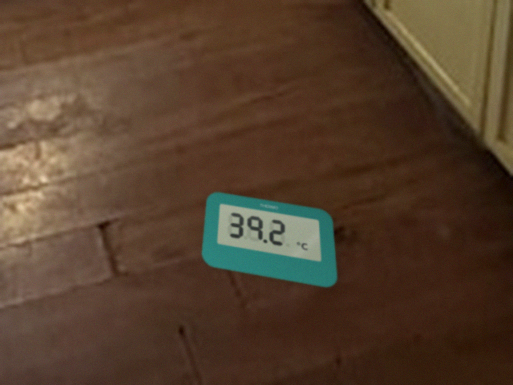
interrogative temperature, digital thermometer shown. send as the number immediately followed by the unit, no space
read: 39.2°C
